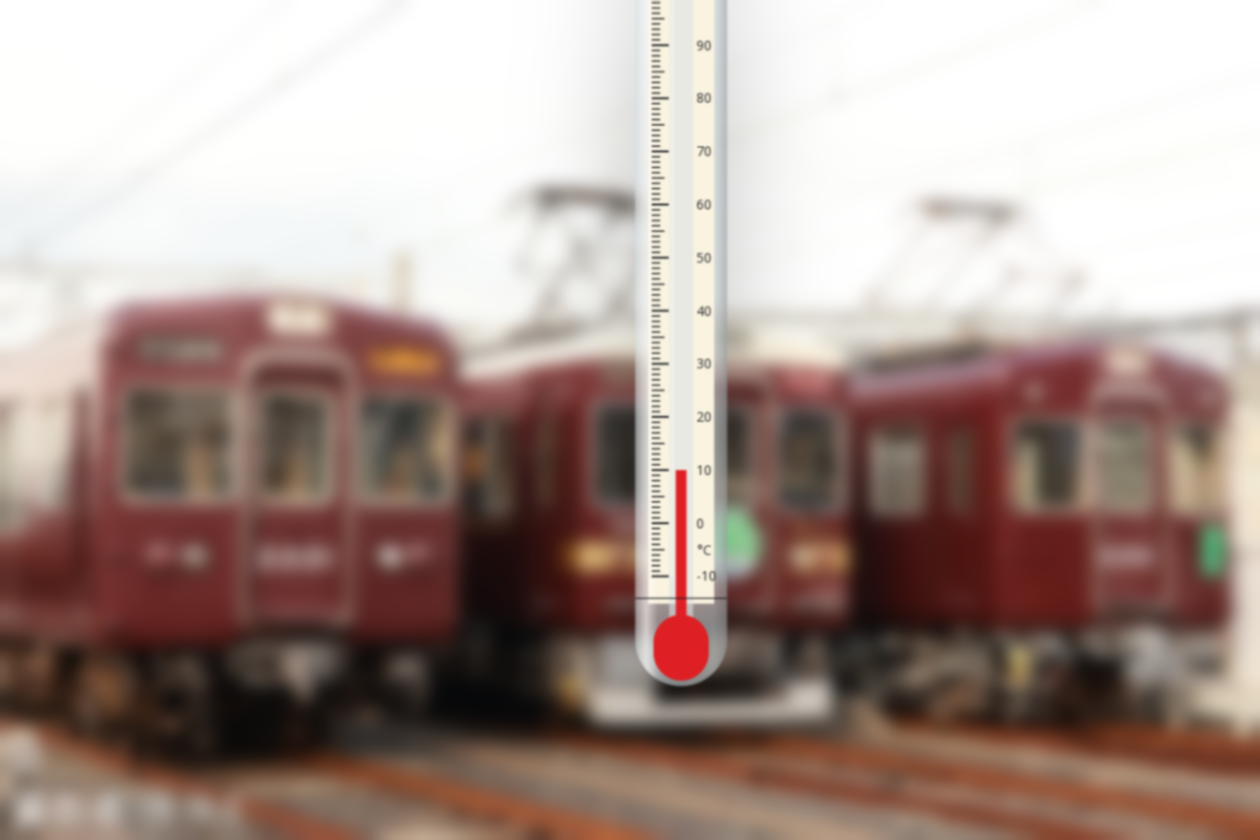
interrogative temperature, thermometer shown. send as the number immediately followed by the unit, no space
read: 10°C
